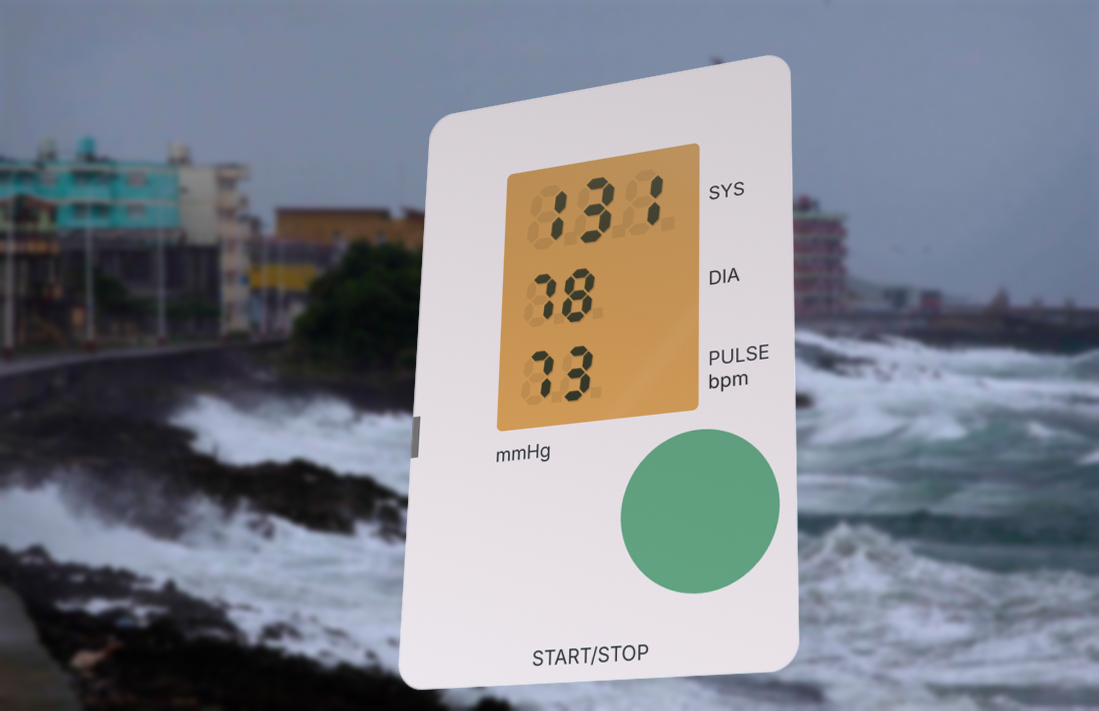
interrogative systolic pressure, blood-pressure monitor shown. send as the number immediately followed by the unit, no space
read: 131mmHg
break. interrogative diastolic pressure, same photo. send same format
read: 78mmHg
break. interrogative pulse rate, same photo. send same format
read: 73bpm
